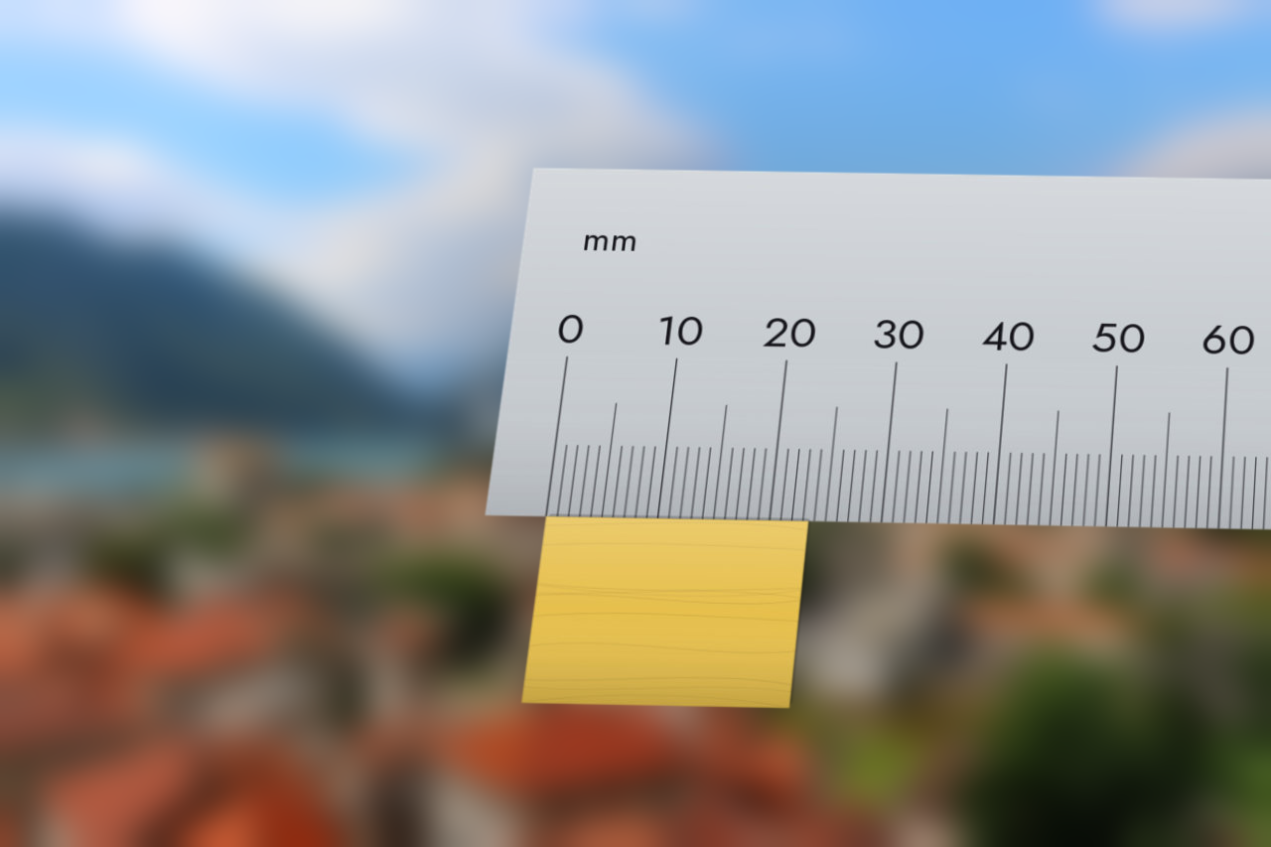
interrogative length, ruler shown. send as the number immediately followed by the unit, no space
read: 23.5mm
